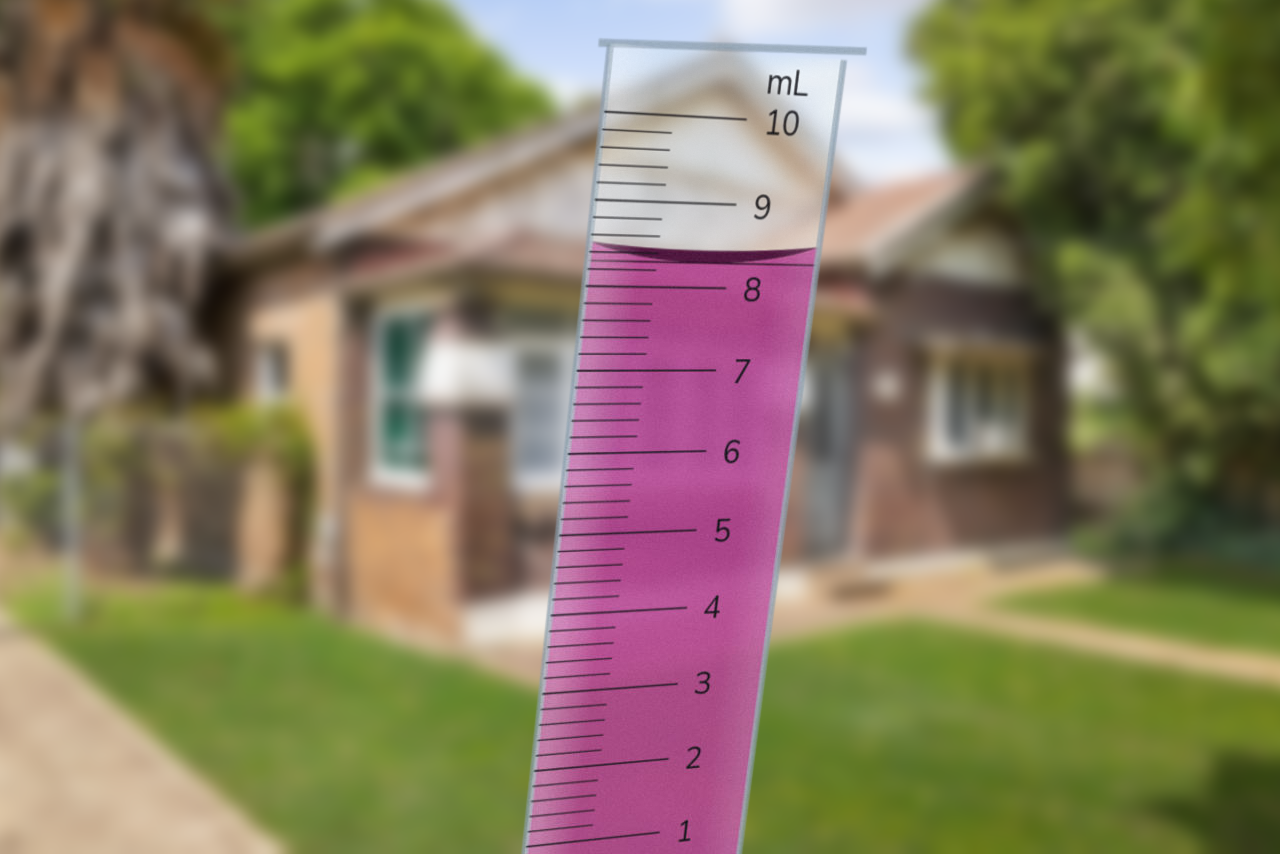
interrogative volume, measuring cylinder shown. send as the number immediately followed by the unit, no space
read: 8.3mL
